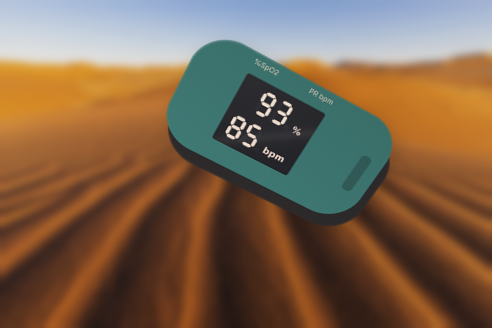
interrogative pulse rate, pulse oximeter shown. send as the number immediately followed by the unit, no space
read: 85bpm
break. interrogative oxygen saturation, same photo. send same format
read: 93%
